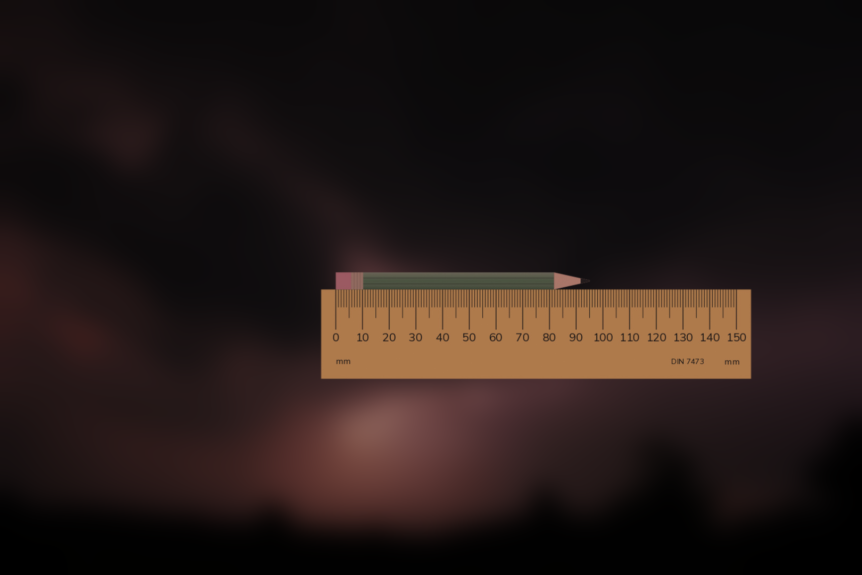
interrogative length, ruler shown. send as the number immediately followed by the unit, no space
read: 95mm
